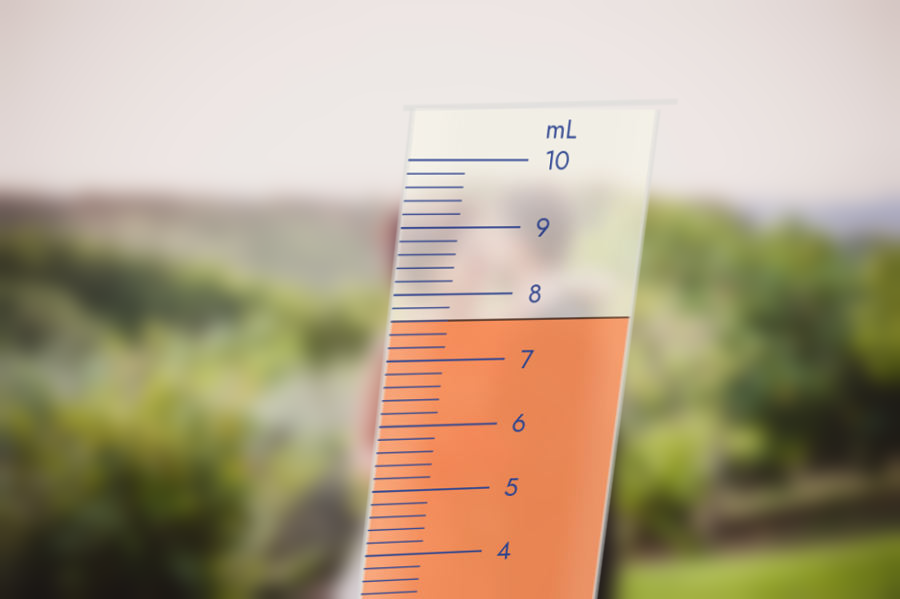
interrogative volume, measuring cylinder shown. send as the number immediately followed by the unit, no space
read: 7.6mL
